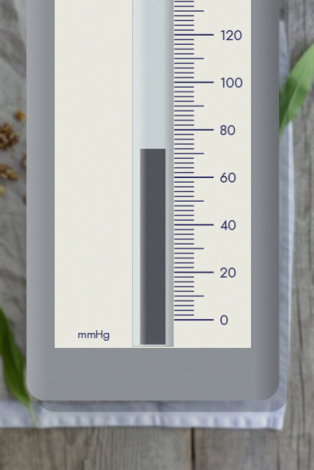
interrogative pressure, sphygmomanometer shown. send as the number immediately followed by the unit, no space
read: 72mmHg
